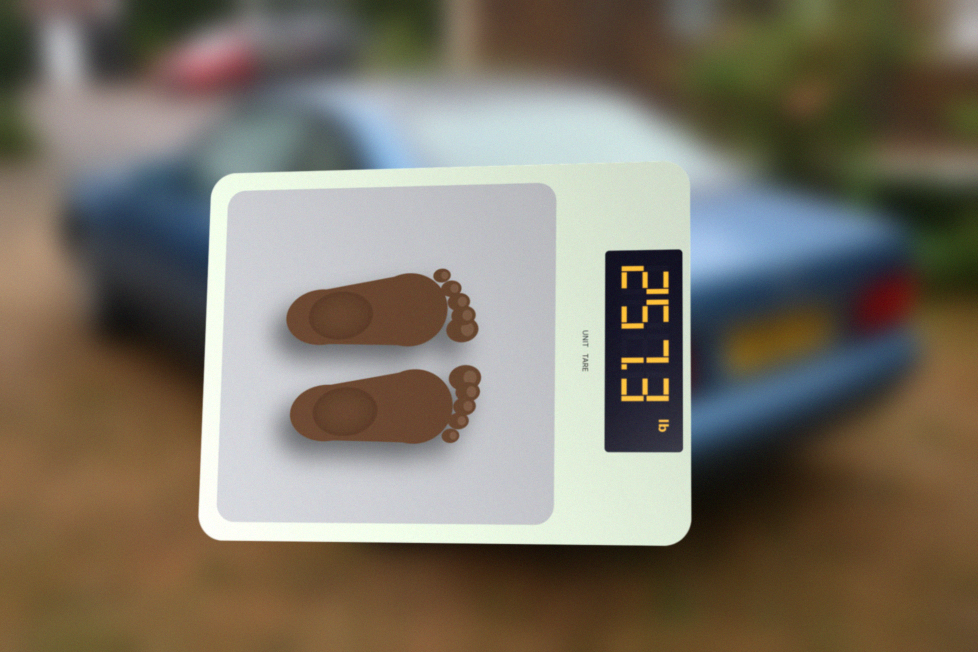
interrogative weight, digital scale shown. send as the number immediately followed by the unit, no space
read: 257.3lb
